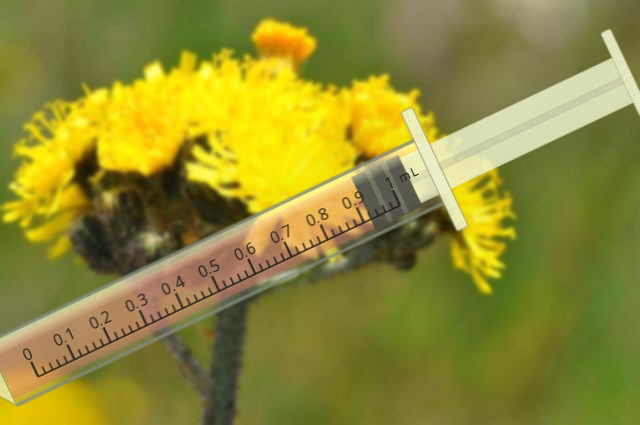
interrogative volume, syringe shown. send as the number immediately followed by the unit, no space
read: 0.92mL
